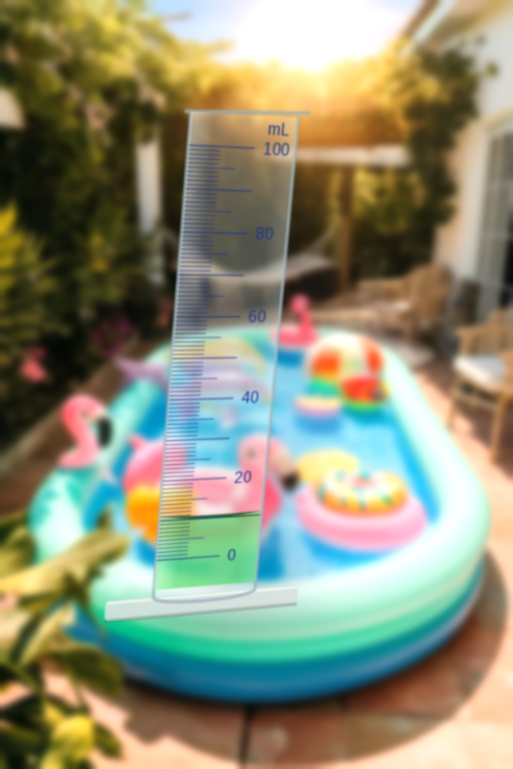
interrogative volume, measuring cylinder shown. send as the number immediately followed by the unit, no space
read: 10mL
